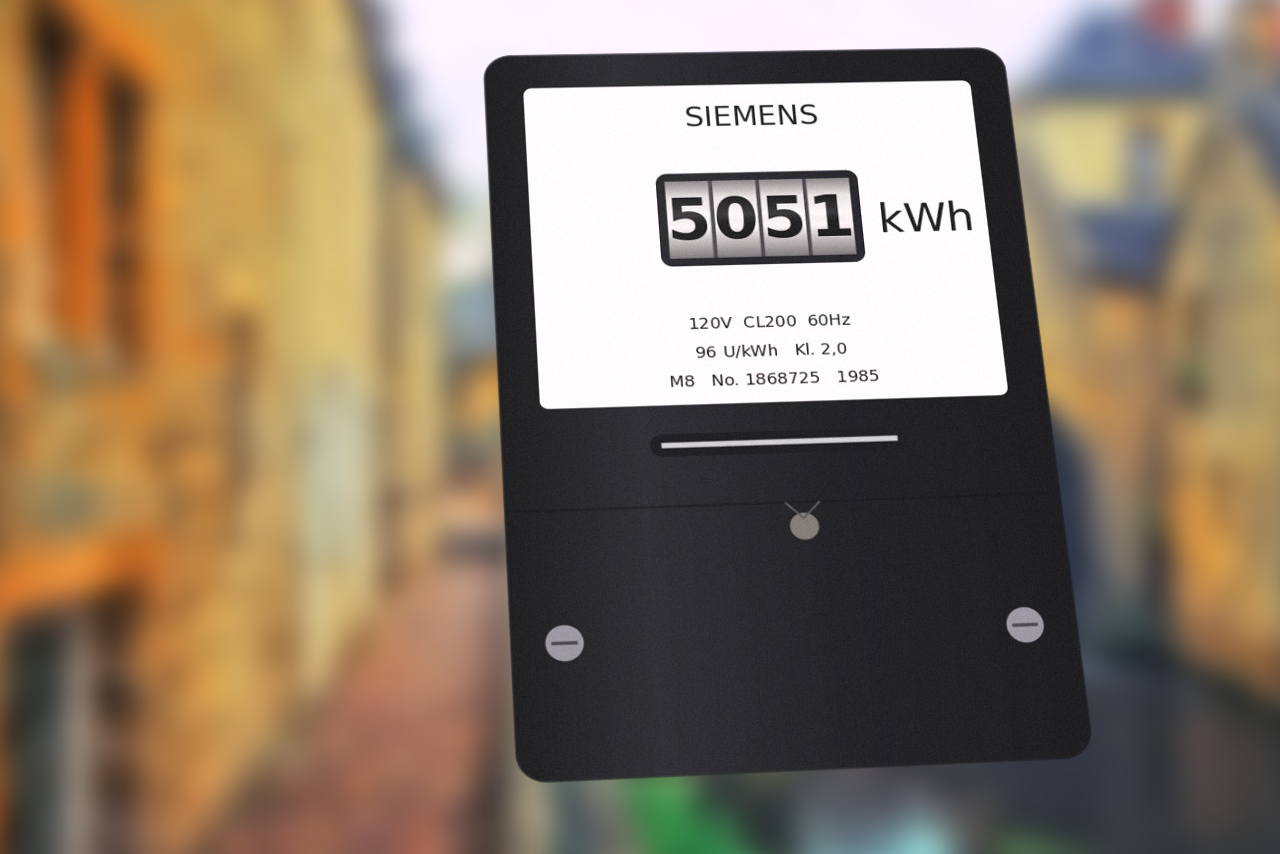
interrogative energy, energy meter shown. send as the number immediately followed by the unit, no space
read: 5051kWh
